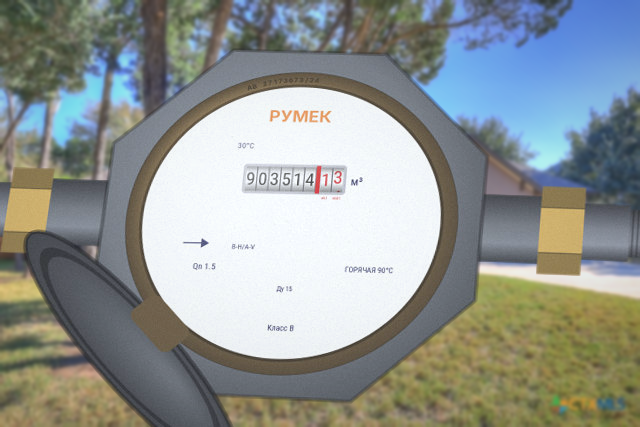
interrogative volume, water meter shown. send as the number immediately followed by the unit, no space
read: 903514.13m³
